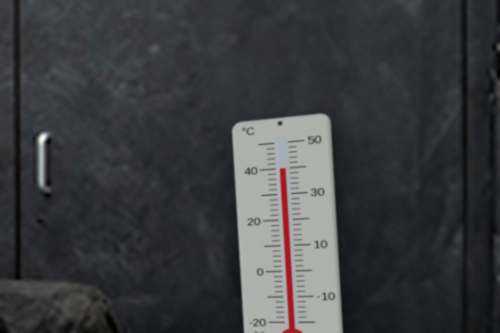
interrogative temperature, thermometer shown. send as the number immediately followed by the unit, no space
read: 40°C
